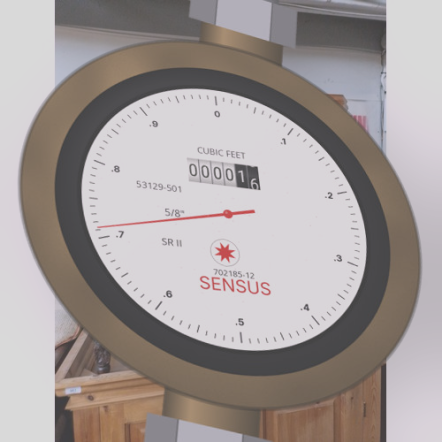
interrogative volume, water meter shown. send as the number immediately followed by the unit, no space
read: 15.71ft³
